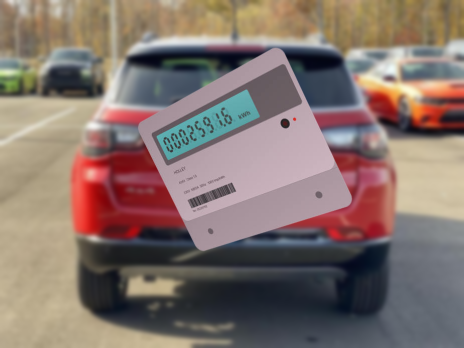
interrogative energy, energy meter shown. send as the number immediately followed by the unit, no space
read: 2591.6kWh
